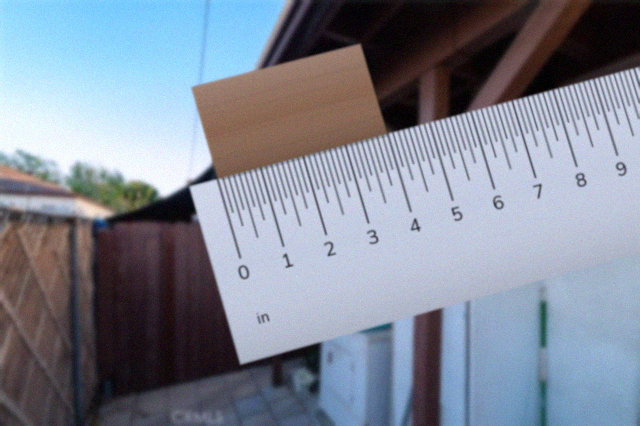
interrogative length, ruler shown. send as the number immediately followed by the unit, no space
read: 4in
